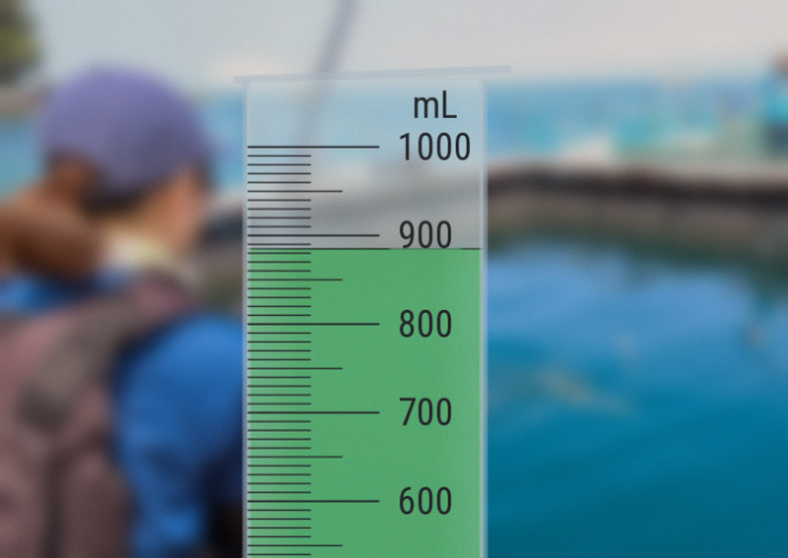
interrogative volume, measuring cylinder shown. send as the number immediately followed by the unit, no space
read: 885mL
